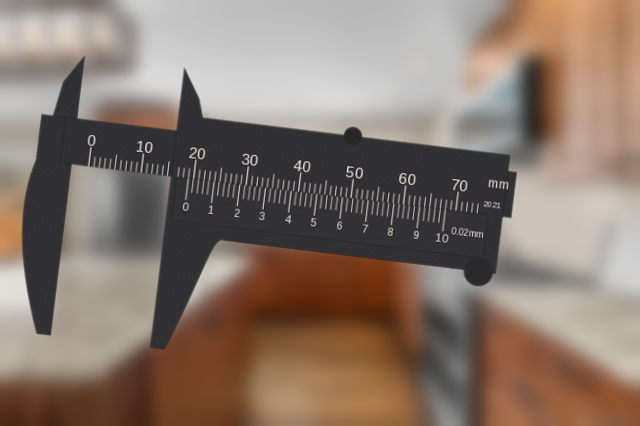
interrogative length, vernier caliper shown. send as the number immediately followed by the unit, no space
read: 19.0mm
